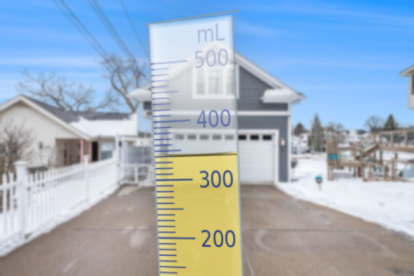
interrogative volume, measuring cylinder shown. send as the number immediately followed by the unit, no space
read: 340mL
